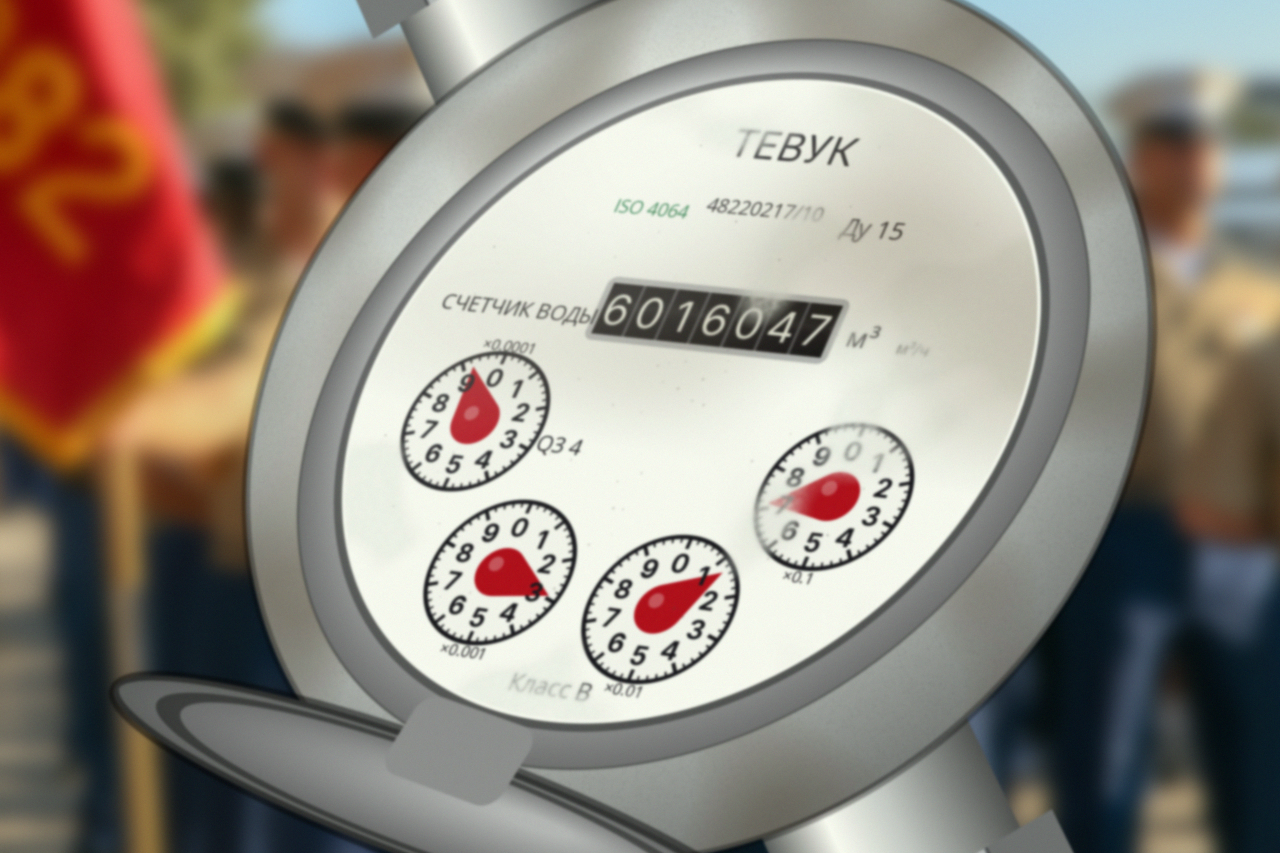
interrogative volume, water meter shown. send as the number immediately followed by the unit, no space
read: 6016047.7129m³
